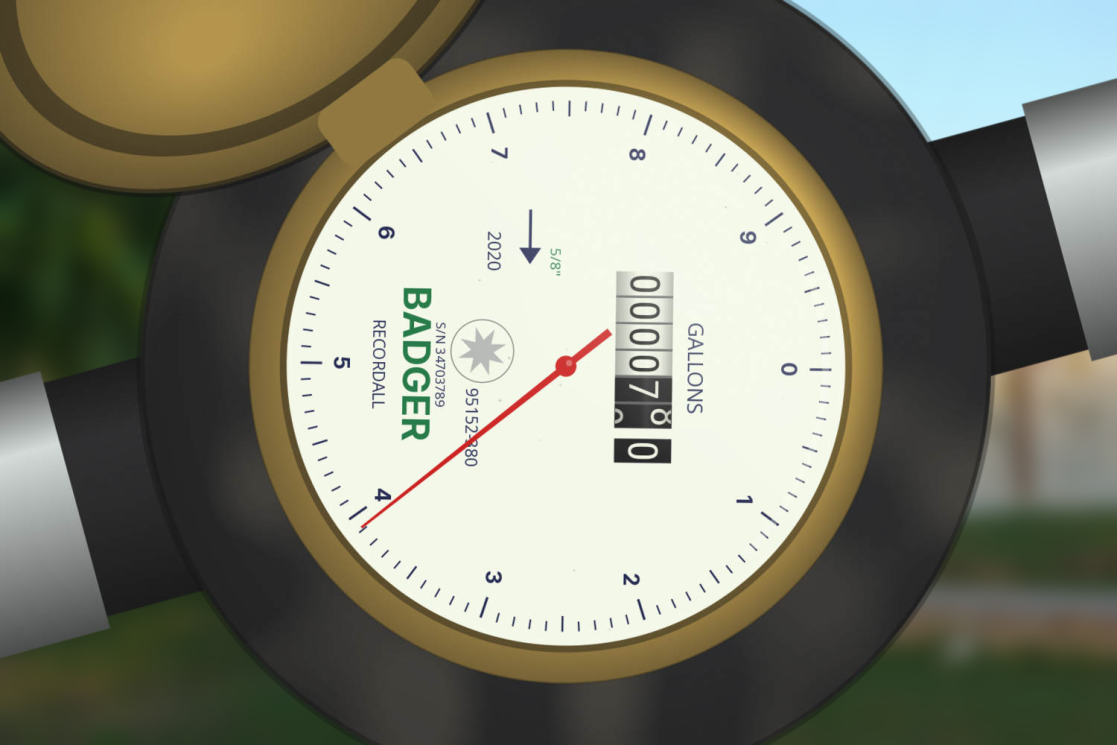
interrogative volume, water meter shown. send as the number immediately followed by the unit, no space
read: 783.9gal
